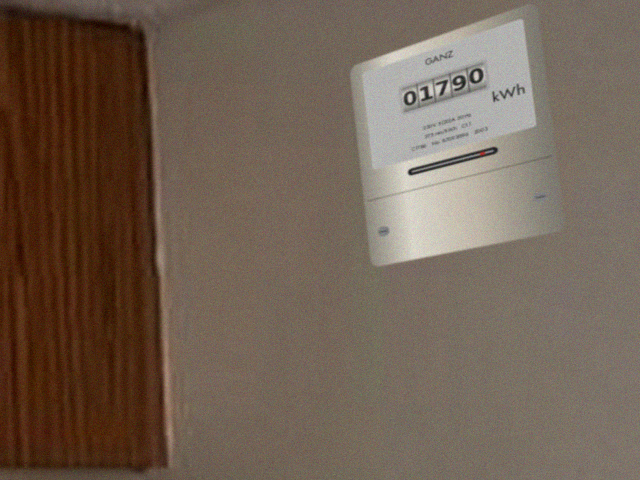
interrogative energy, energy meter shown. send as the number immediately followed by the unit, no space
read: 1790kWh
